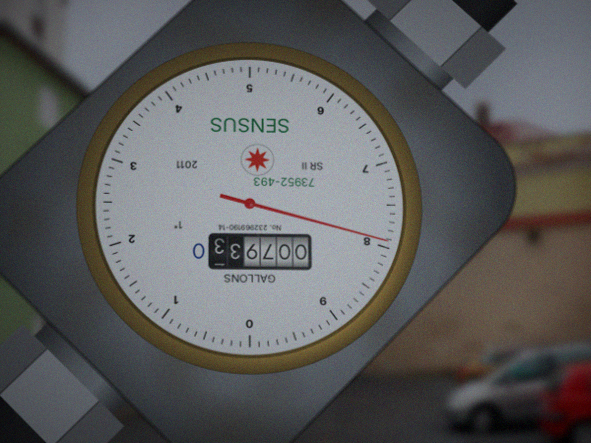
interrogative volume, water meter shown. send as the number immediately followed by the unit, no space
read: 79327.9gal
